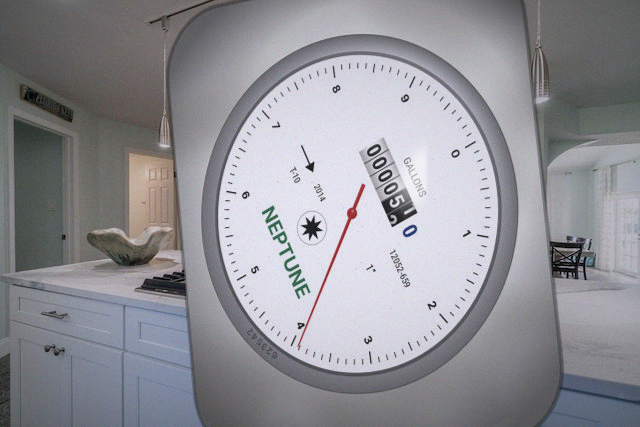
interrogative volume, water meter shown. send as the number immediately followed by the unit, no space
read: 513.9gal
